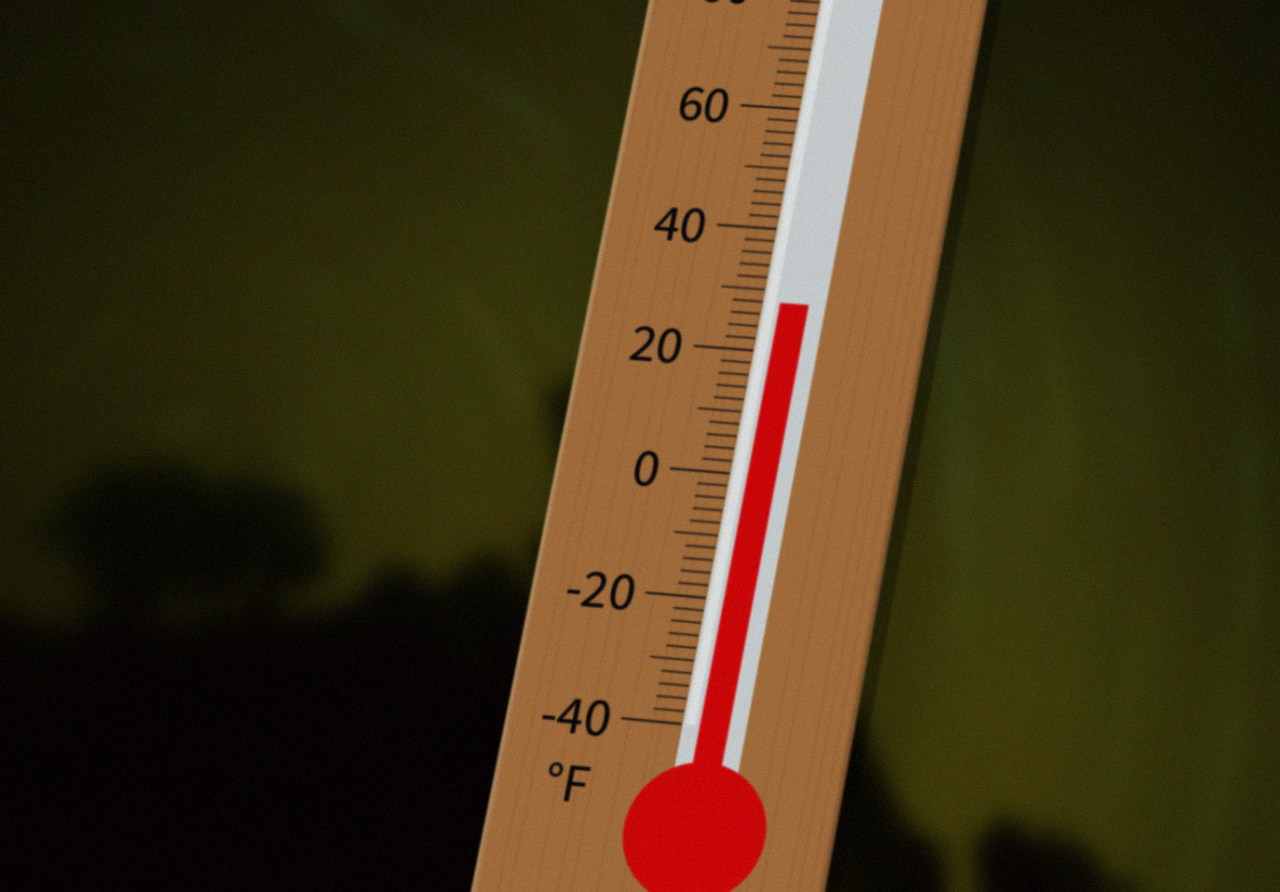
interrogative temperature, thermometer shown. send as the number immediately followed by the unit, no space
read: 28°F
